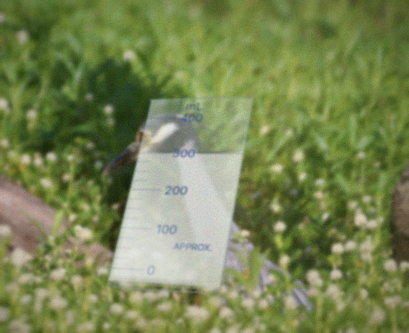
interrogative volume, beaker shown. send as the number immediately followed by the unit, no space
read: 300mL
